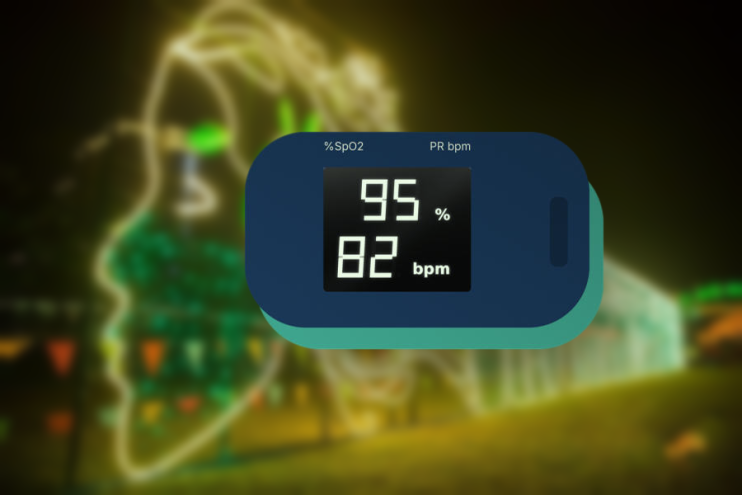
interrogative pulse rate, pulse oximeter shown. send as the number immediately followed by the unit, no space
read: 82bpm
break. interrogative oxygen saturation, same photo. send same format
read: 95%
